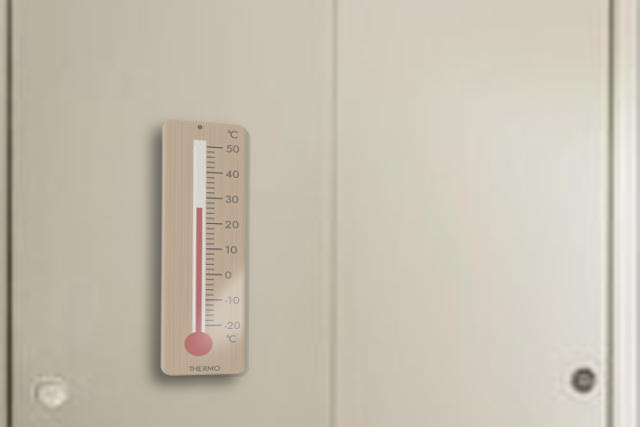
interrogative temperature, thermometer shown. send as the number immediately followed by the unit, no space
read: 26°C
